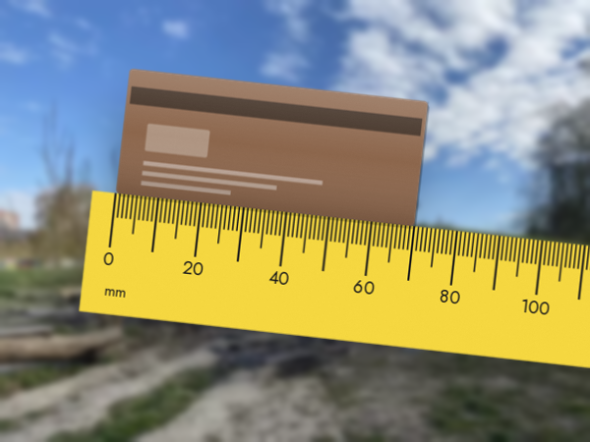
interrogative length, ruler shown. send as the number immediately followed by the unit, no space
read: 70mm
